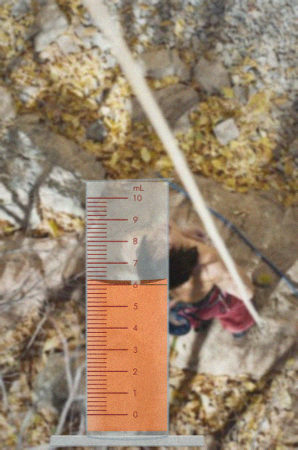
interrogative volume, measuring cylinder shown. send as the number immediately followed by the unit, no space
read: 6mL
